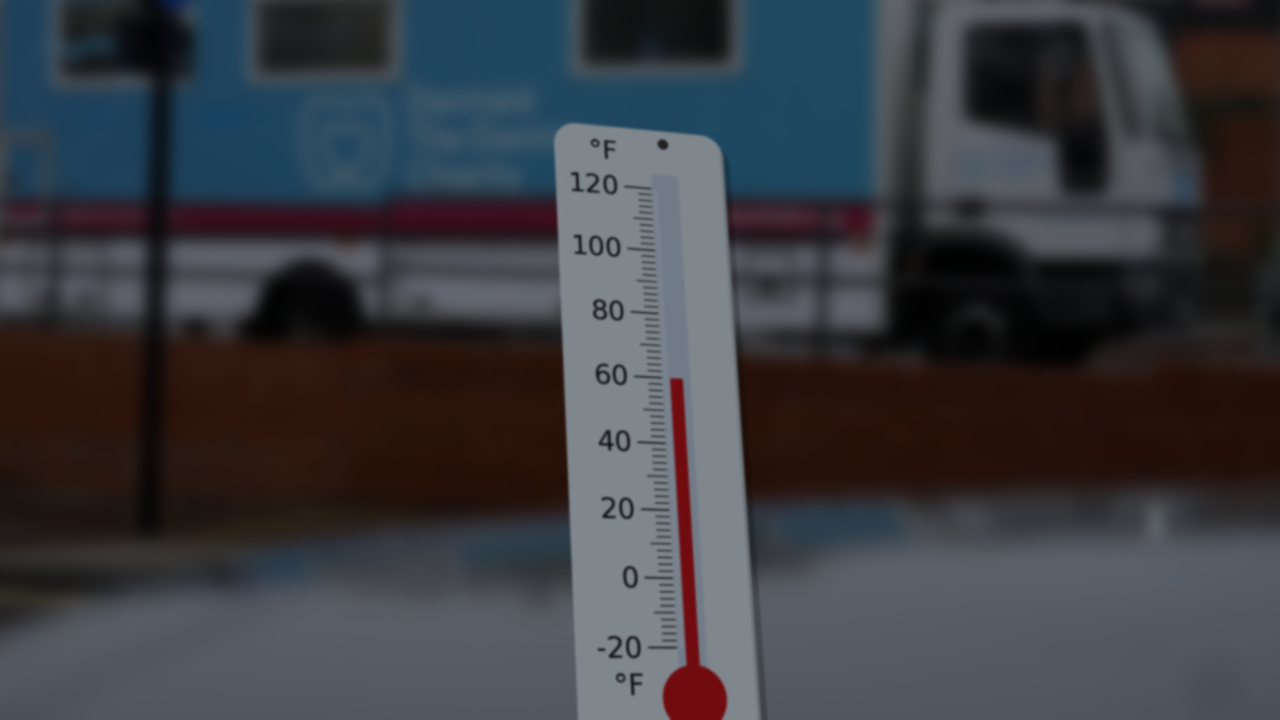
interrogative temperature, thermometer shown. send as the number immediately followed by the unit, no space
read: 60°F
